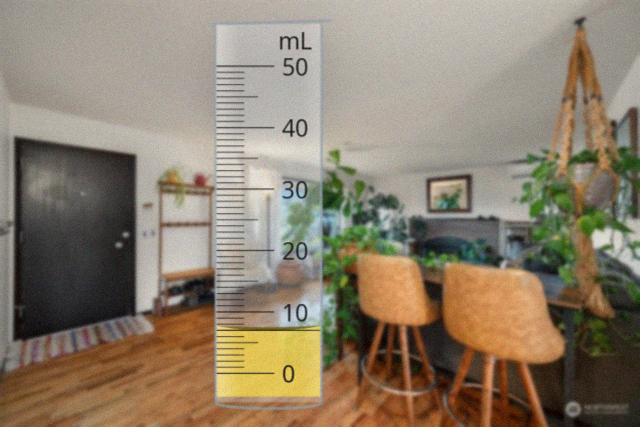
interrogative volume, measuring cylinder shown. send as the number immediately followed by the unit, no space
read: 7mL
